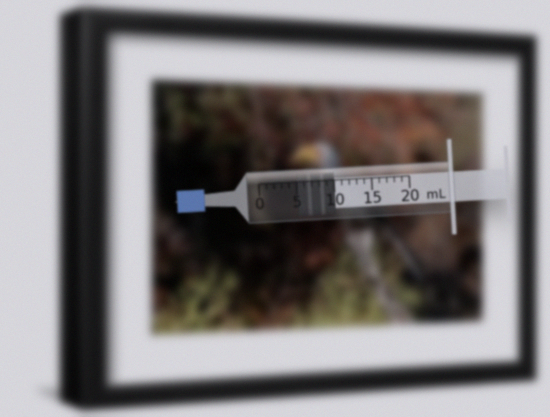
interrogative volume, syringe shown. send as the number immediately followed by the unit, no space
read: 5mL
